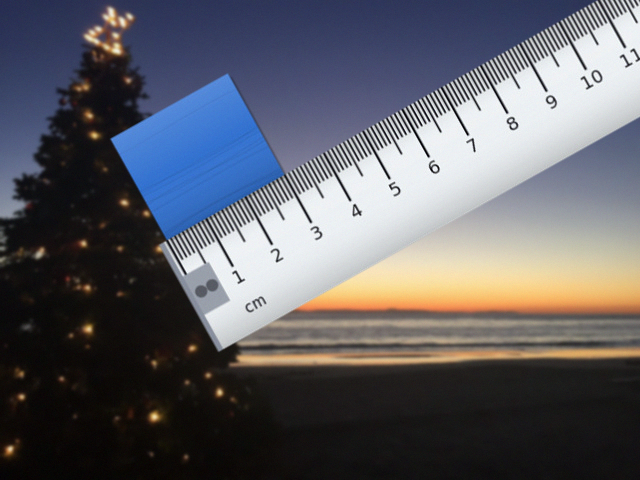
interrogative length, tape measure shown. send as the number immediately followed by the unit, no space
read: 3cm
